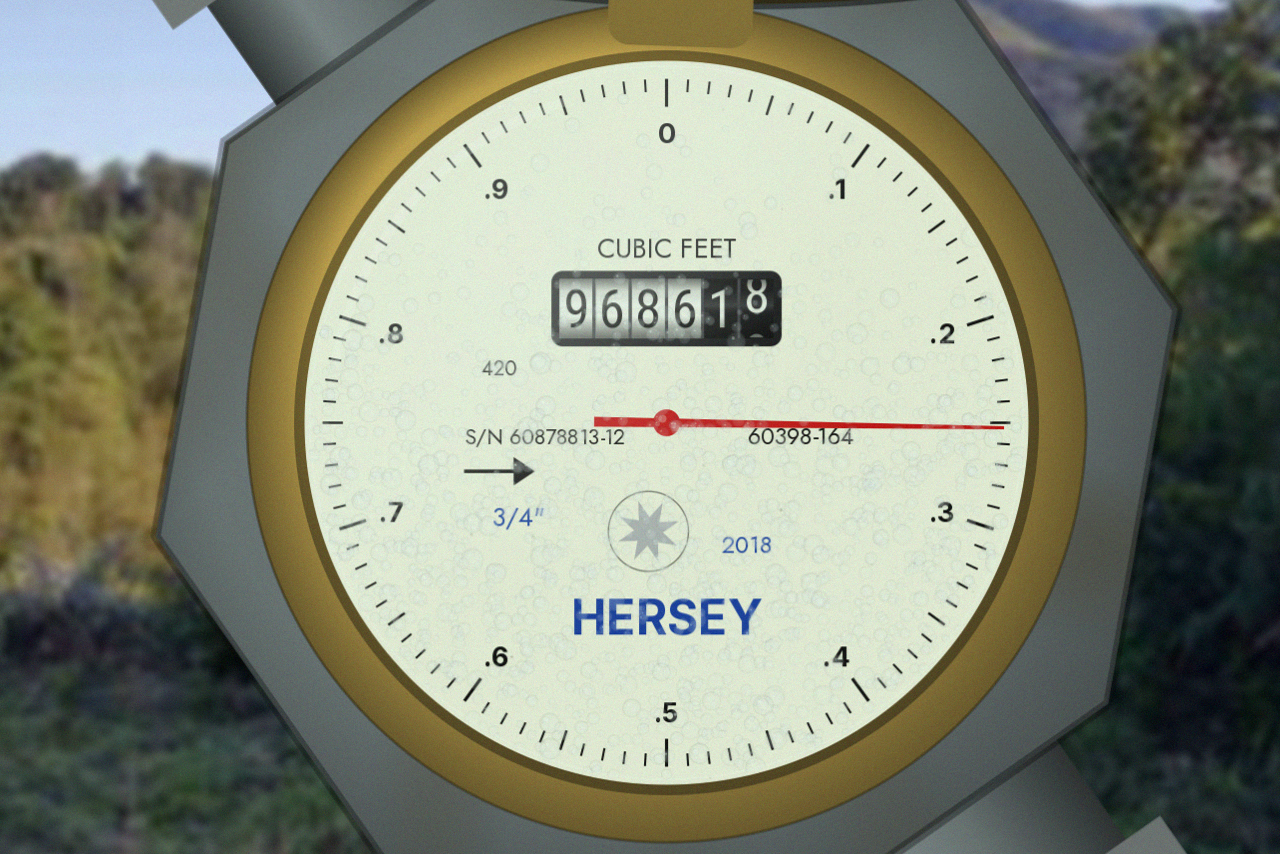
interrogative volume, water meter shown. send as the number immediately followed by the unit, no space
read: 968618.25ft³
